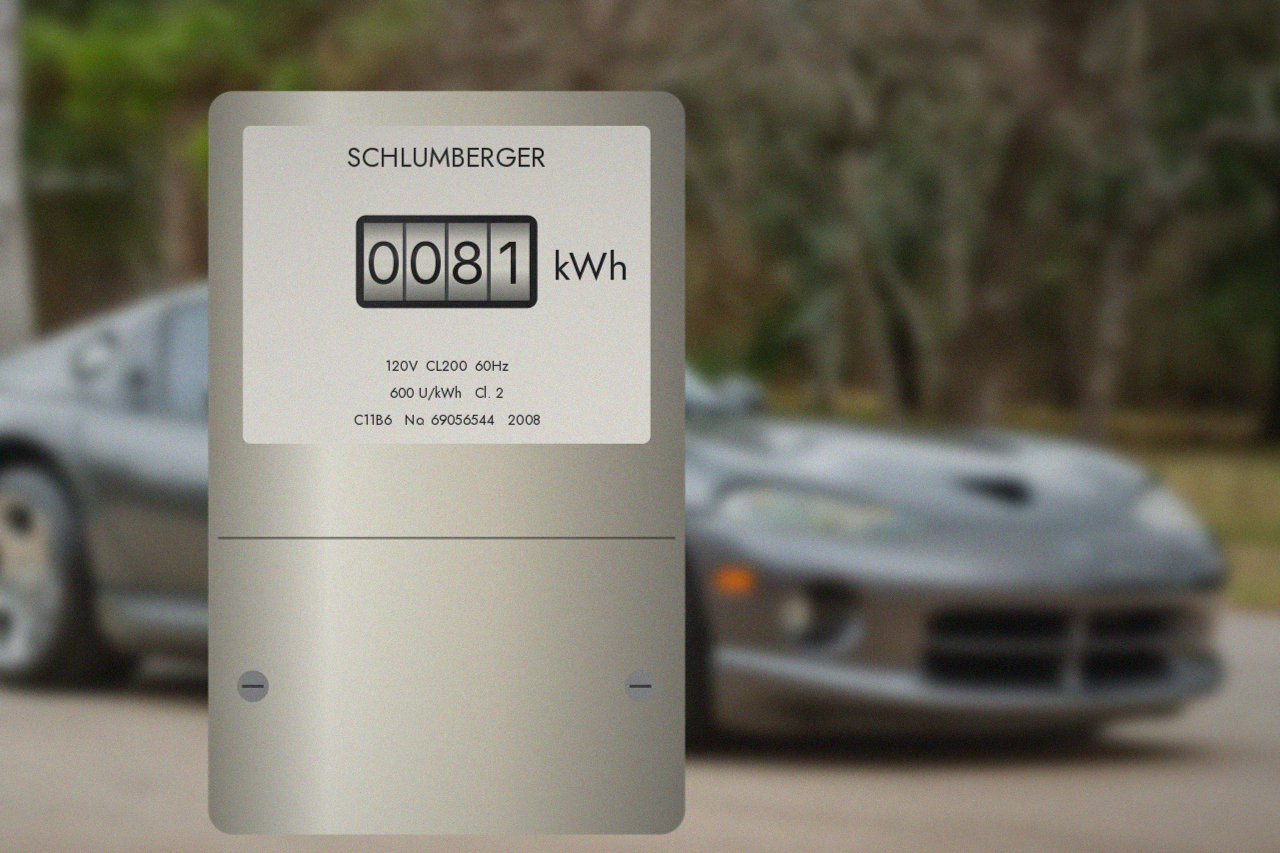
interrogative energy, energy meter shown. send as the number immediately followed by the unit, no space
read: 81kWh
